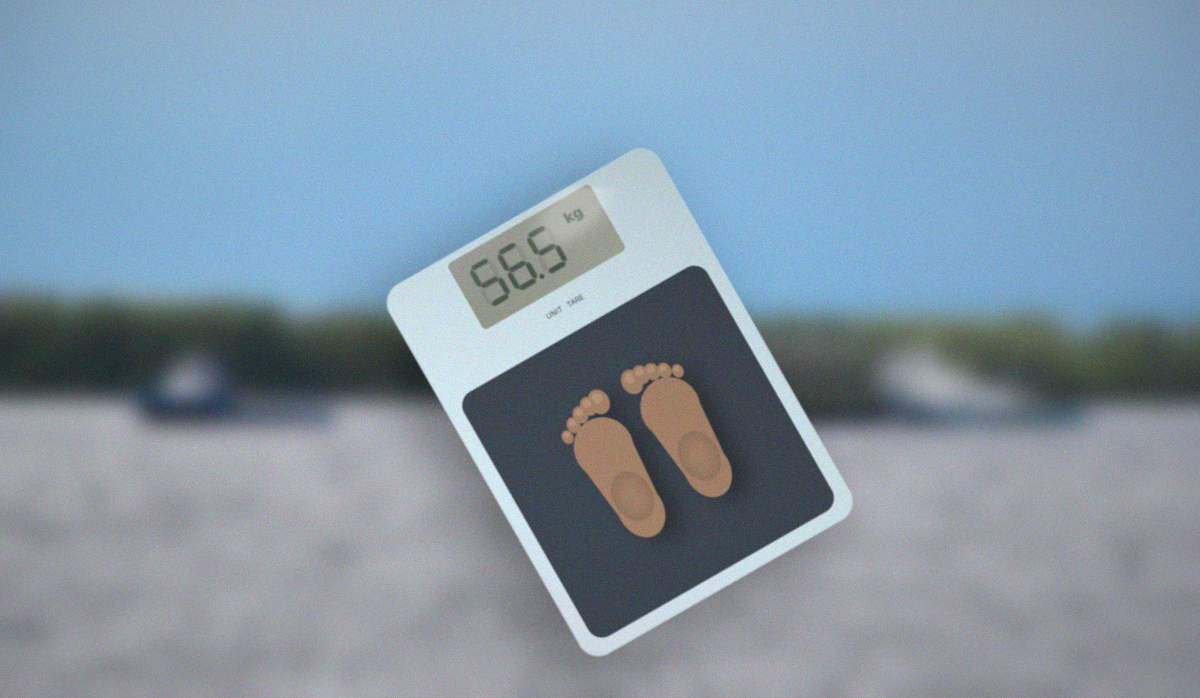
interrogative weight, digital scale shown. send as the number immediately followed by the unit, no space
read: 56.5kg
